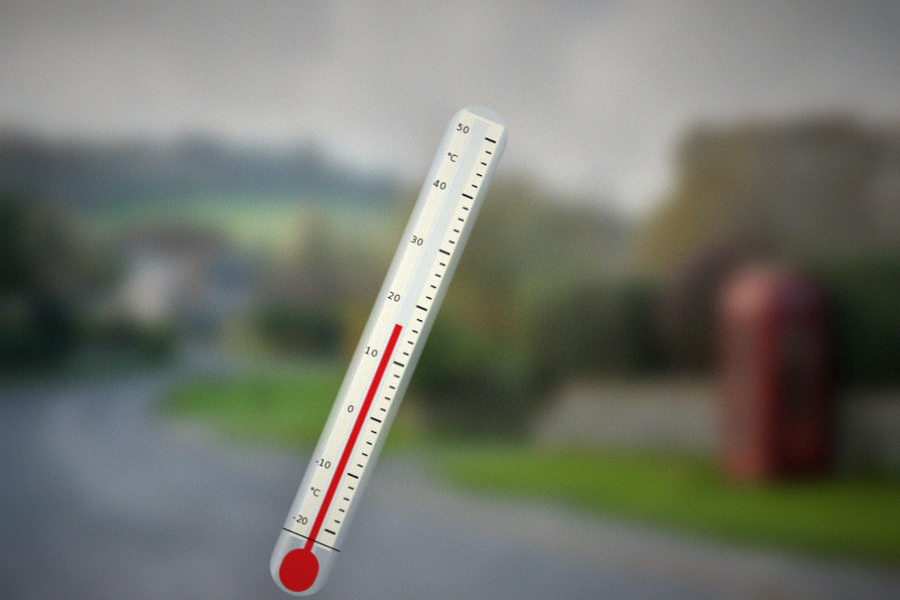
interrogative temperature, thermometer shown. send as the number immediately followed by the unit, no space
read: 16°C
